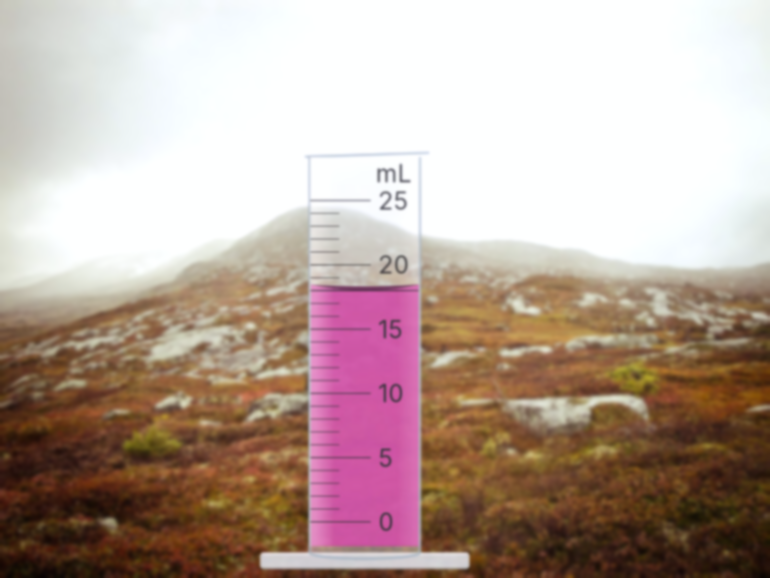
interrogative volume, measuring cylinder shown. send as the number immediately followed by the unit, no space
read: 18mL
